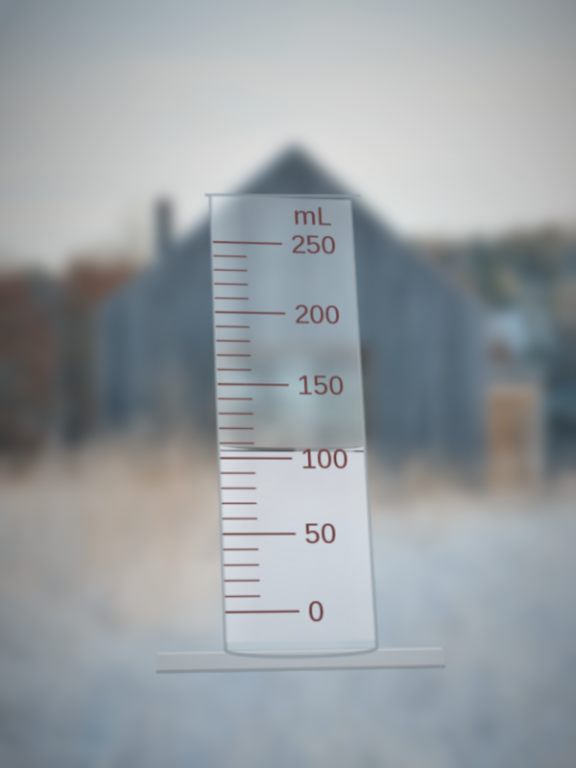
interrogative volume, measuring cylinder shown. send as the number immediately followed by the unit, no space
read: 105mL
